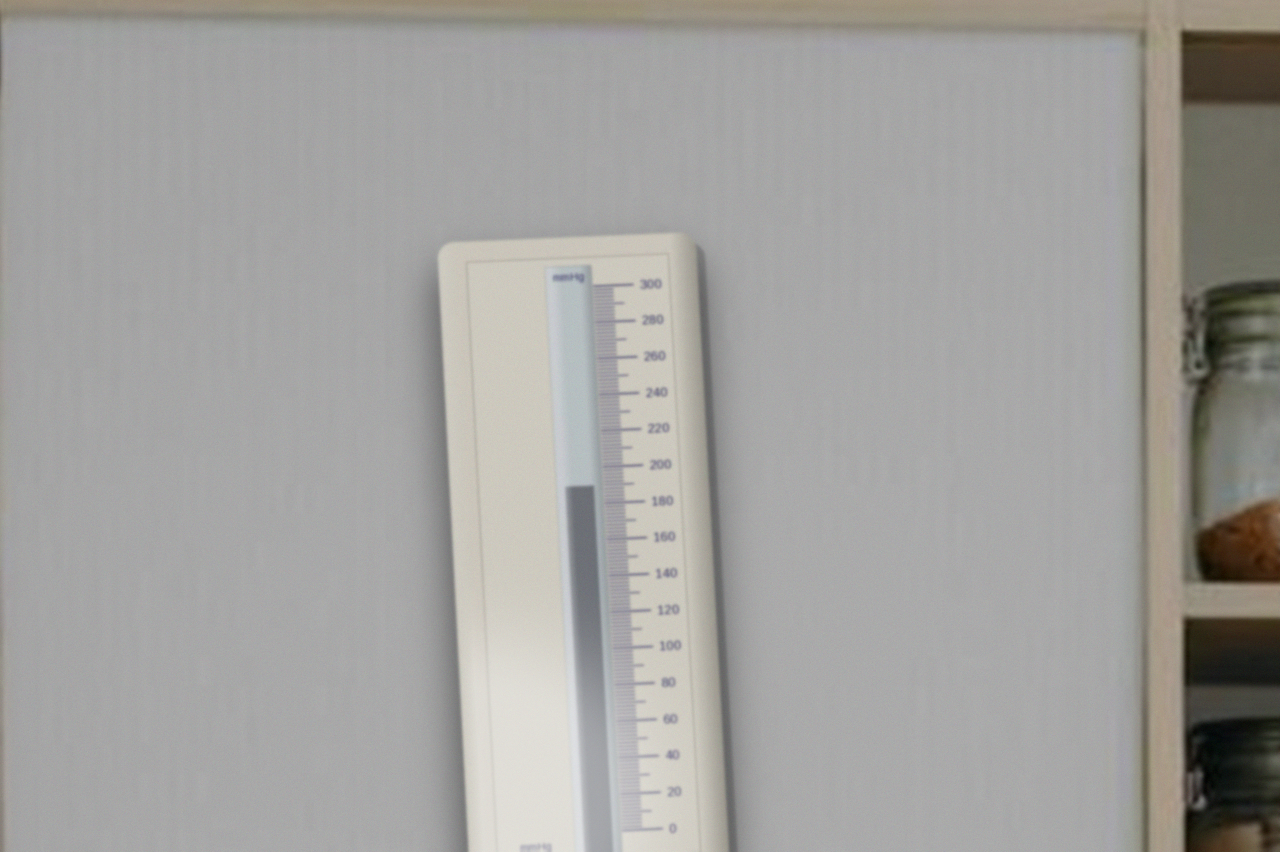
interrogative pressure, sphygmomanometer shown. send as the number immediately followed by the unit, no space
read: 190mmHg
